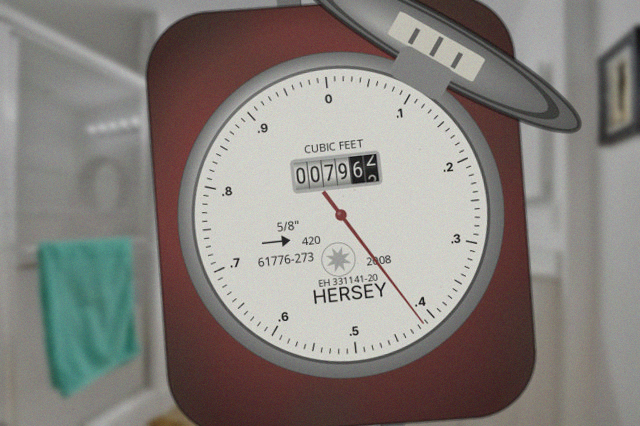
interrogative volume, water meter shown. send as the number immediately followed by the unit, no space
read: 7962.41ft³
